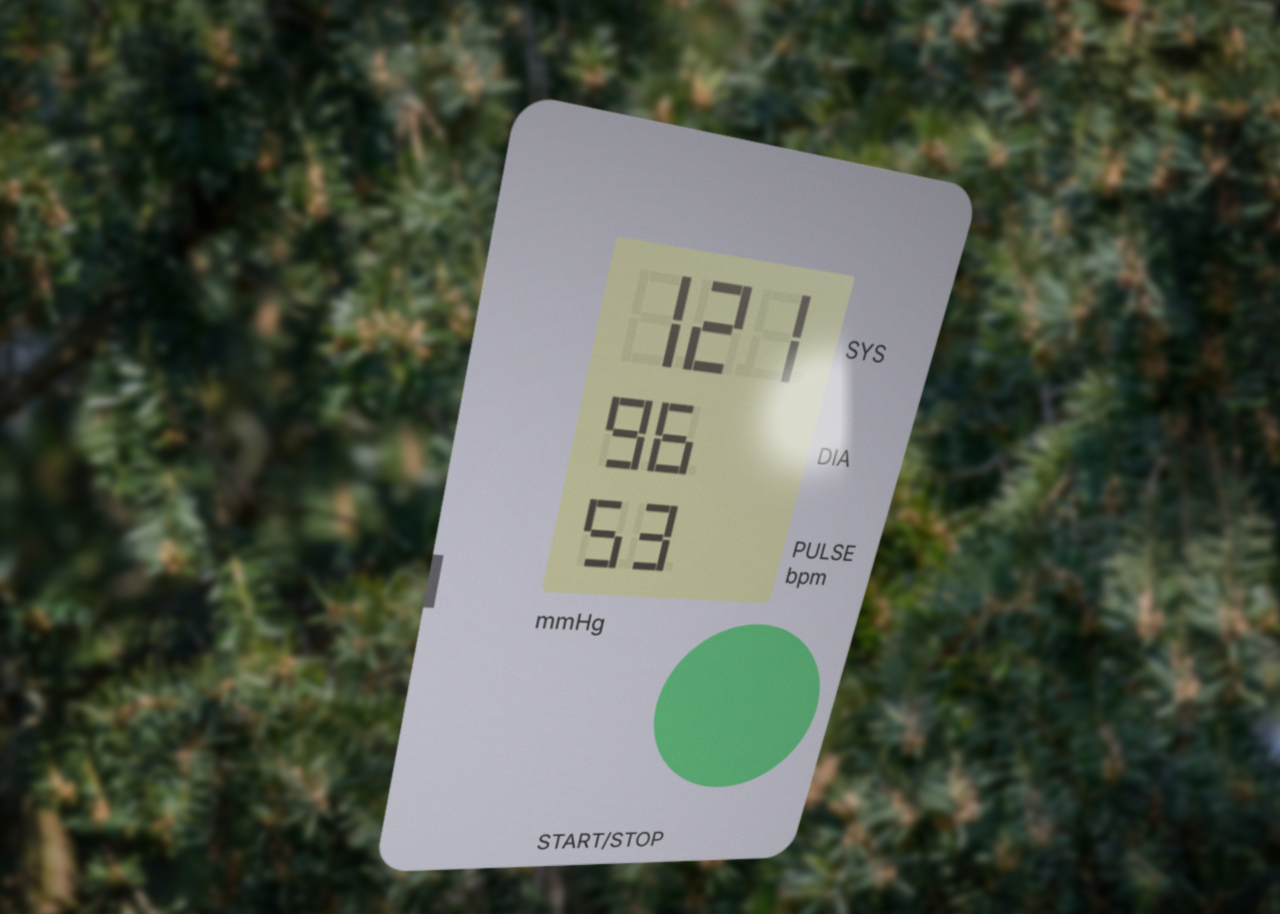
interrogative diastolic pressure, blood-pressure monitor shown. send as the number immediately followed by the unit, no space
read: 96mmHg
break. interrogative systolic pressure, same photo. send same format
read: 121mmHg
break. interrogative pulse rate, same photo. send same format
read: 53bpm
